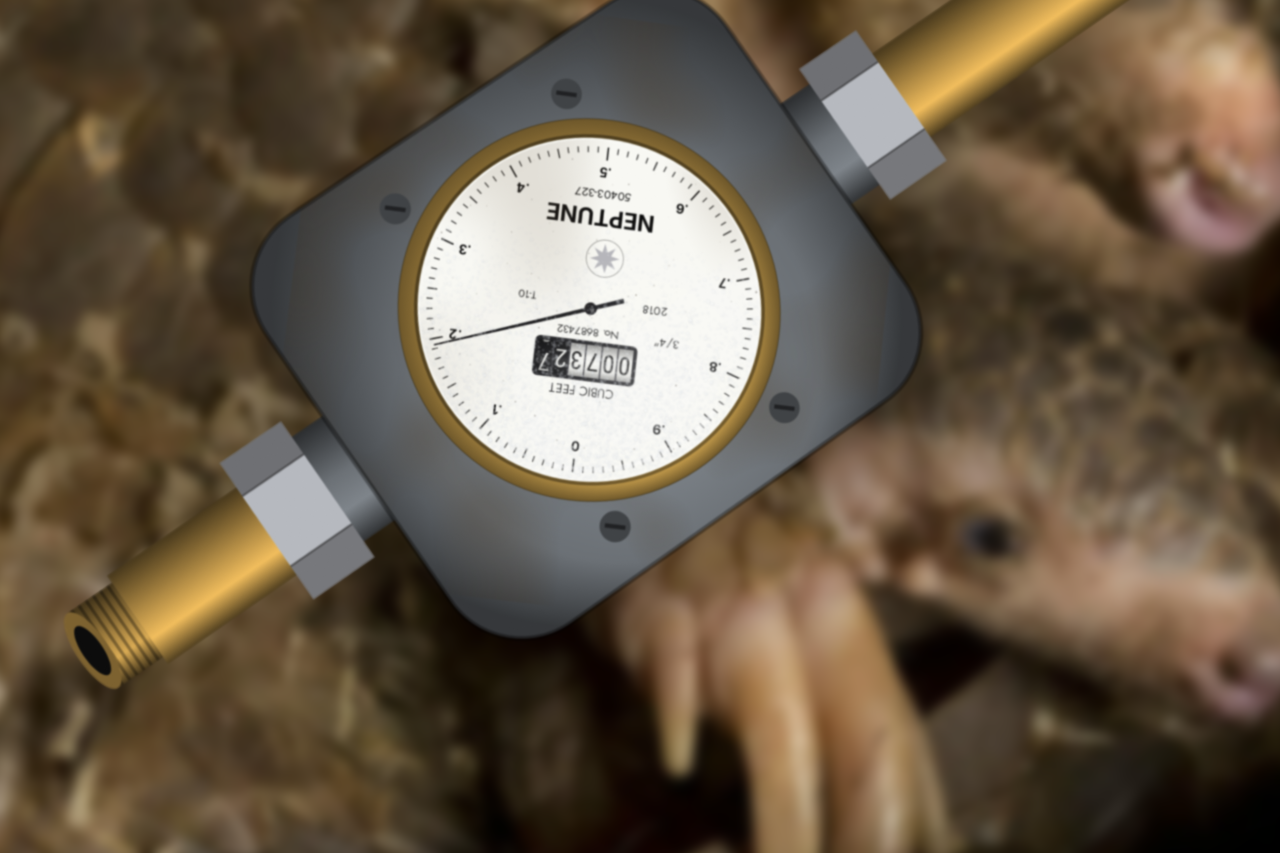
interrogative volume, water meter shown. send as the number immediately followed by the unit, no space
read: 7327.19ft³
